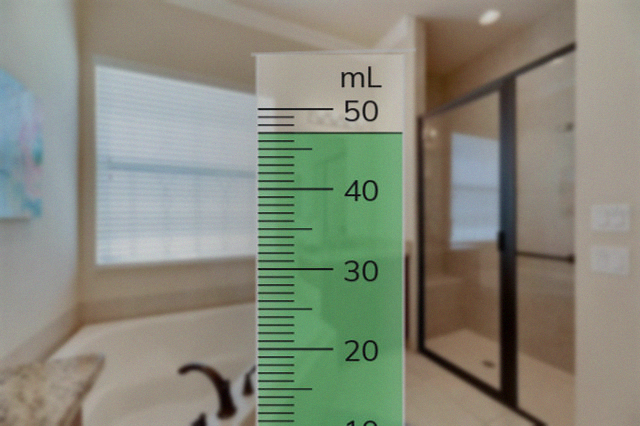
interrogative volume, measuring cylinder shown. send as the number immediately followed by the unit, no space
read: 47mL
